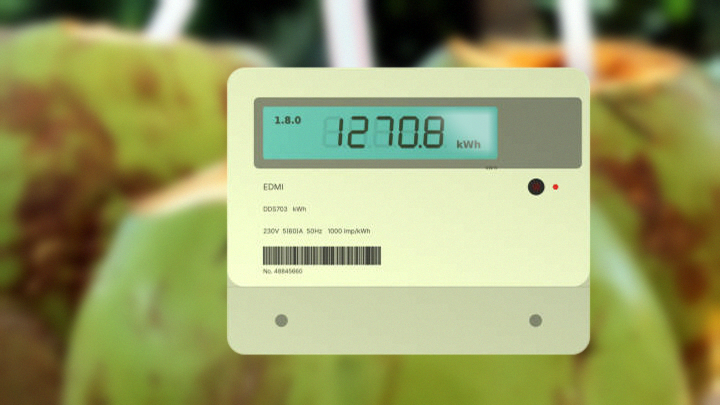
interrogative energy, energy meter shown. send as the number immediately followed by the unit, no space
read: 1270.8kWh
